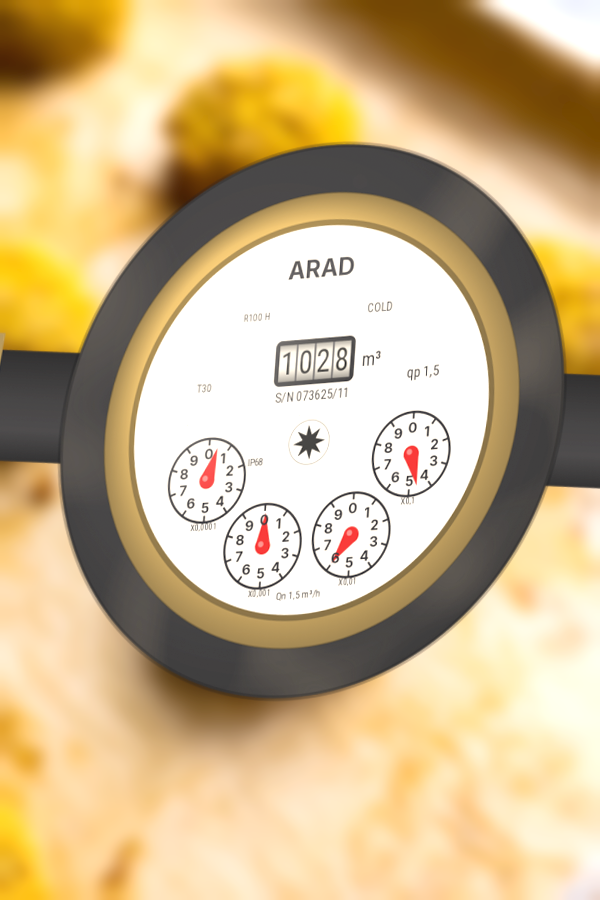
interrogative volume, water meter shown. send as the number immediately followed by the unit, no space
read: 1028.4600m³
